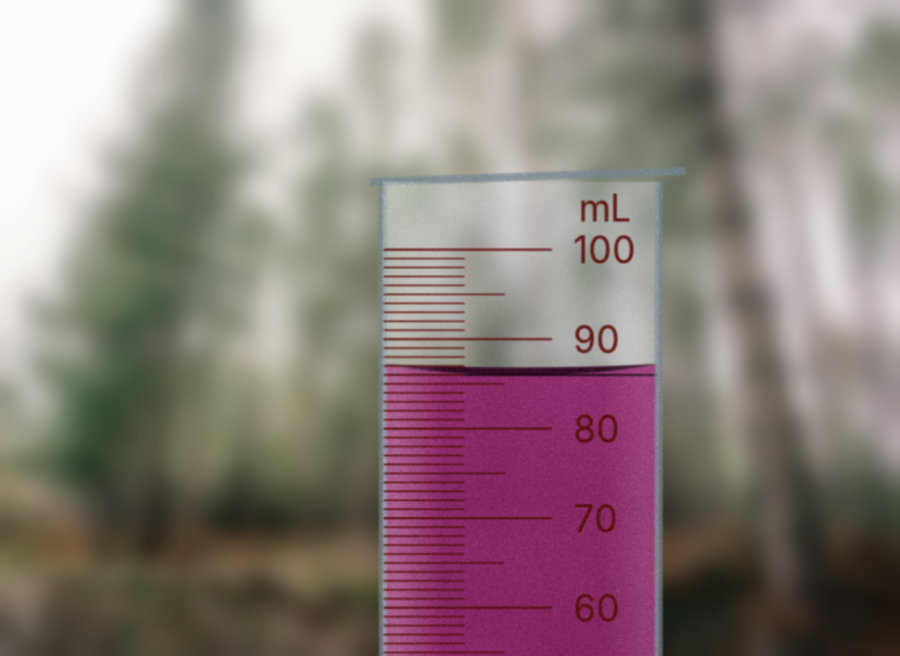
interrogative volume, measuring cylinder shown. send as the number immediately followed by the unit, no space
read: 86mL
